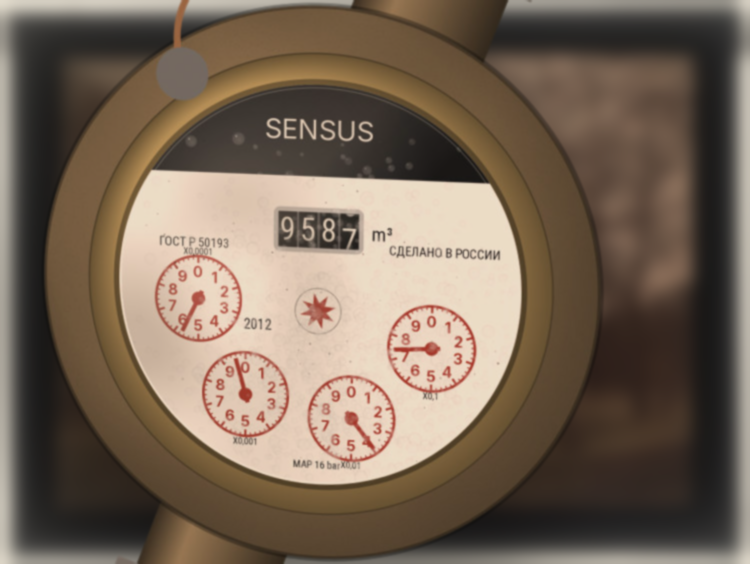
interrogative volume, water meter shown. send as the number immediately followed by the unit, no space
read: 9586.7395m³
